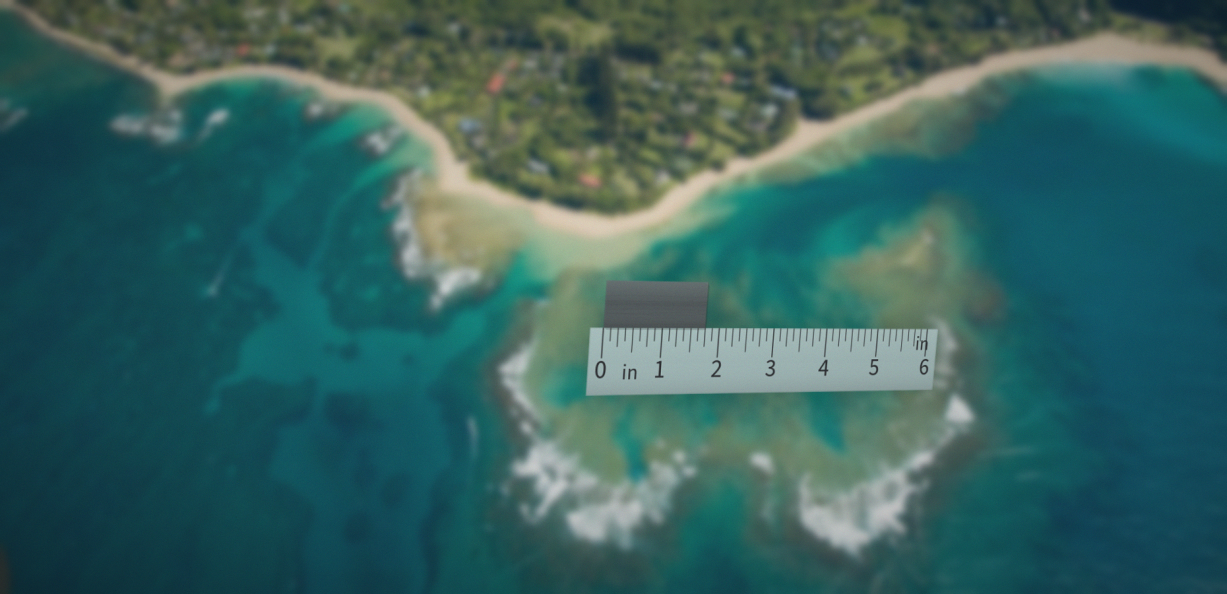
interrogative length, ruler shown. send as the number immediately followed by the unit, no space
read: 1.75in
